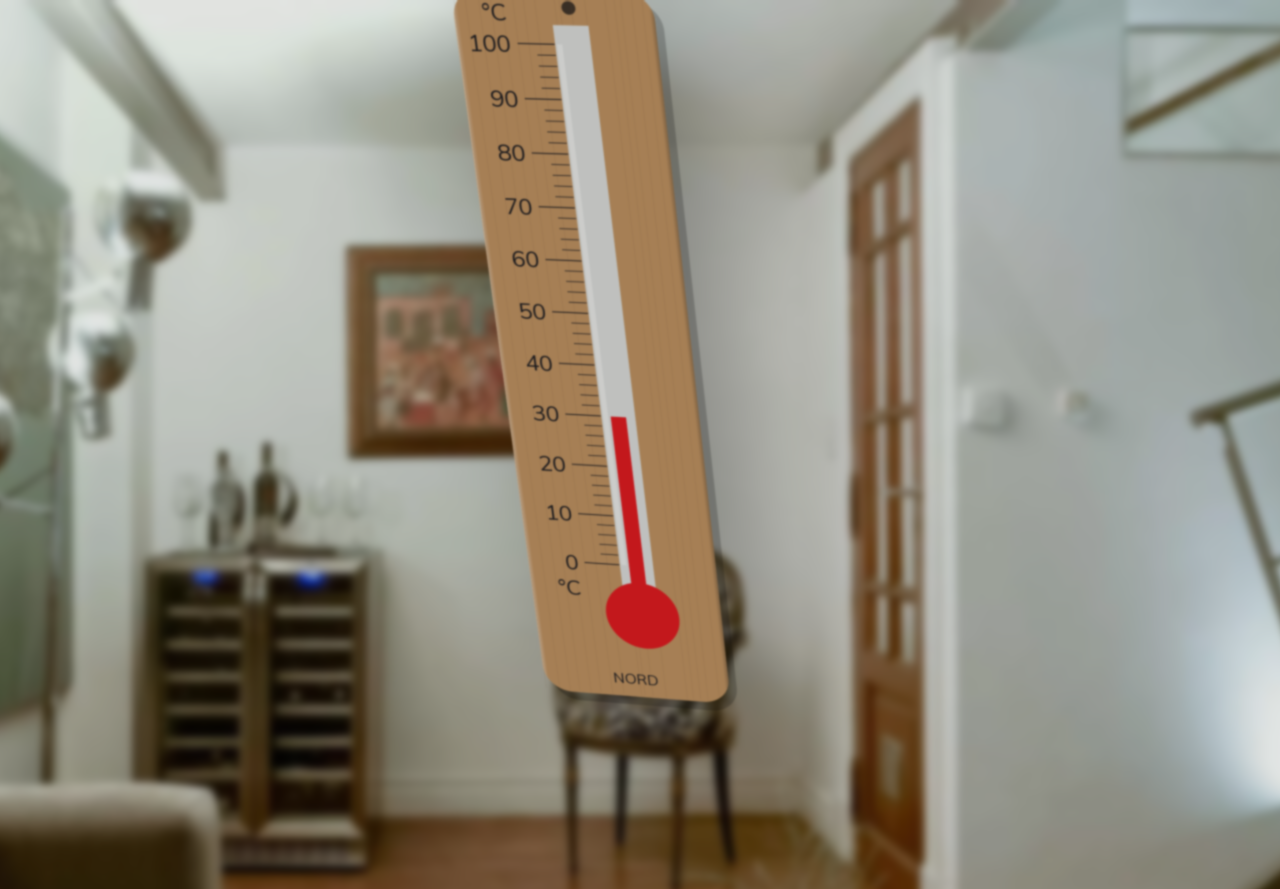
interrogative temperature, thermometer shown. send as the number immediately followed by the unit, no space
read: 30°C
